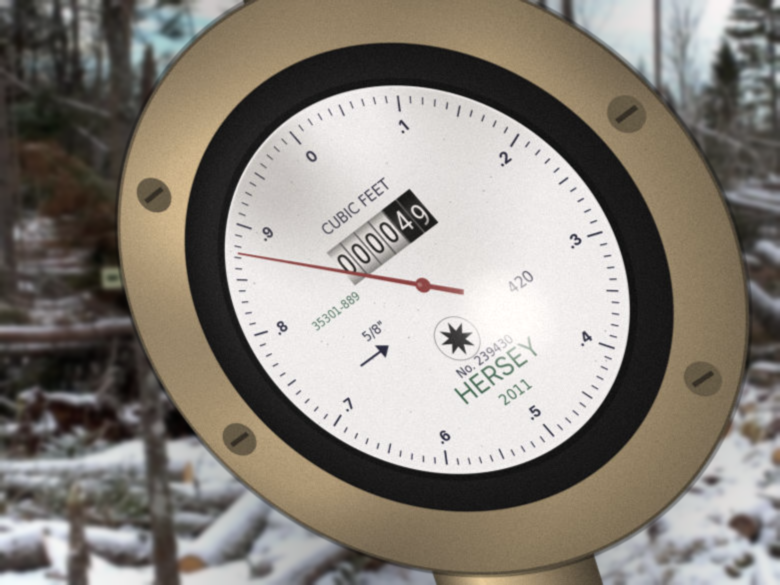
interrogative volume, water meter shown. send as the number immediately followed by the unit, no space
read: 48.87ft³
